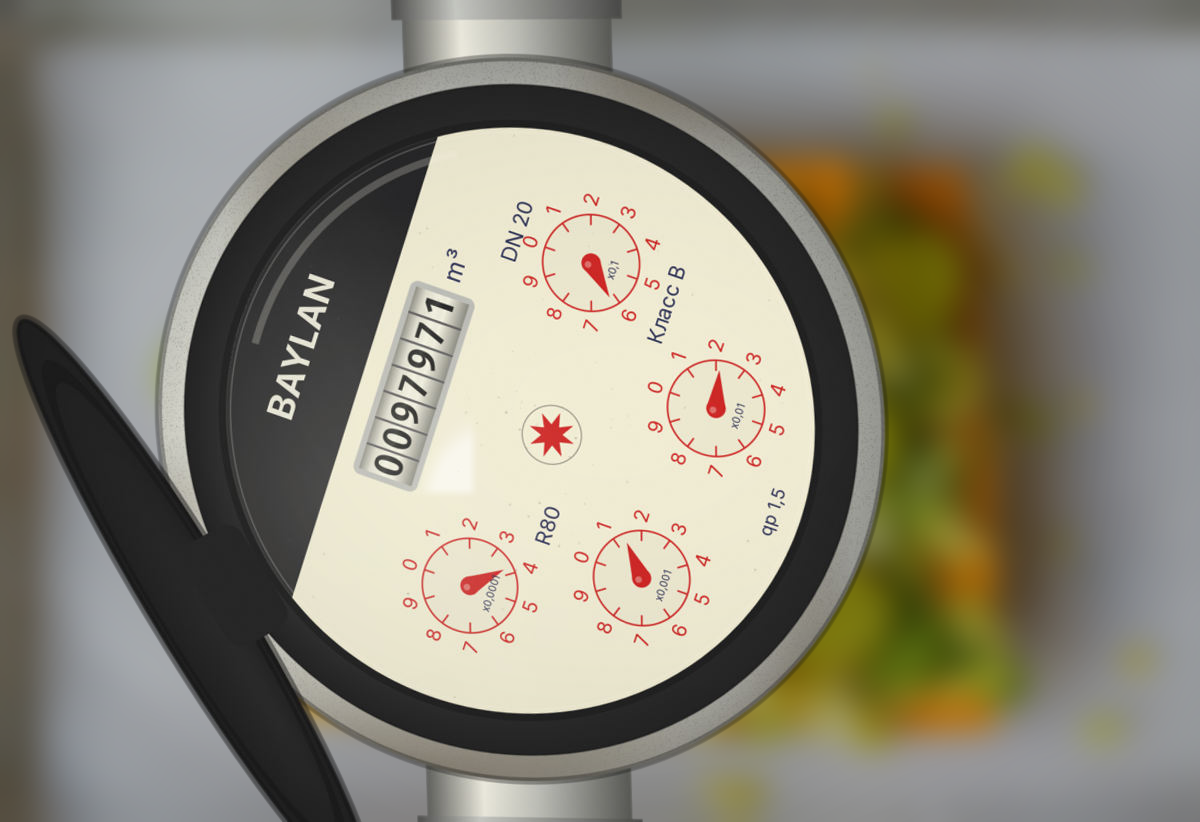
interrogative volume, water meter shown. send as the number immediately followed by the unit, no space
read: 97971.6213m³
